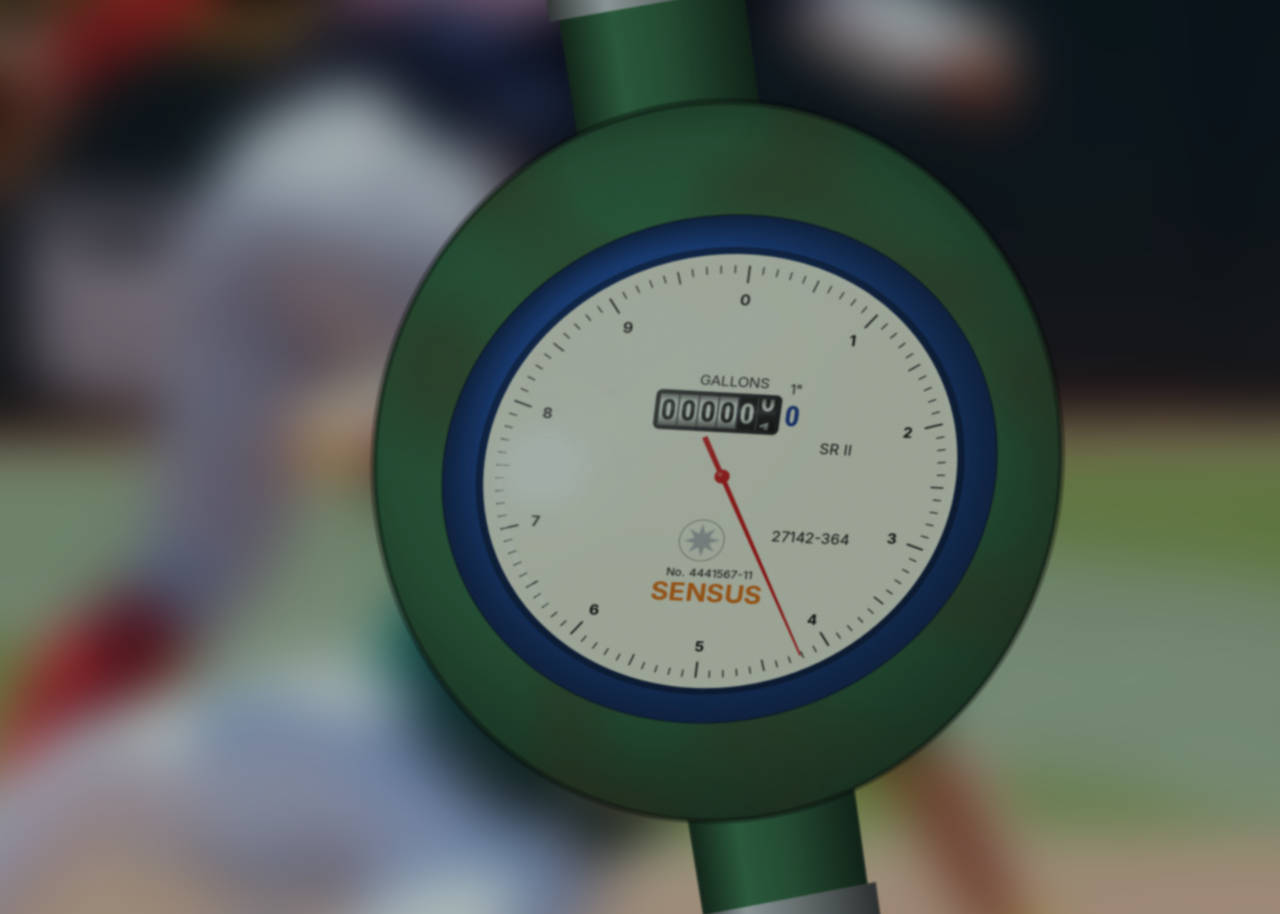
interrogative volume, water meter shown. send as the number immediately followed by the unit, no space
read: 4.2gal
